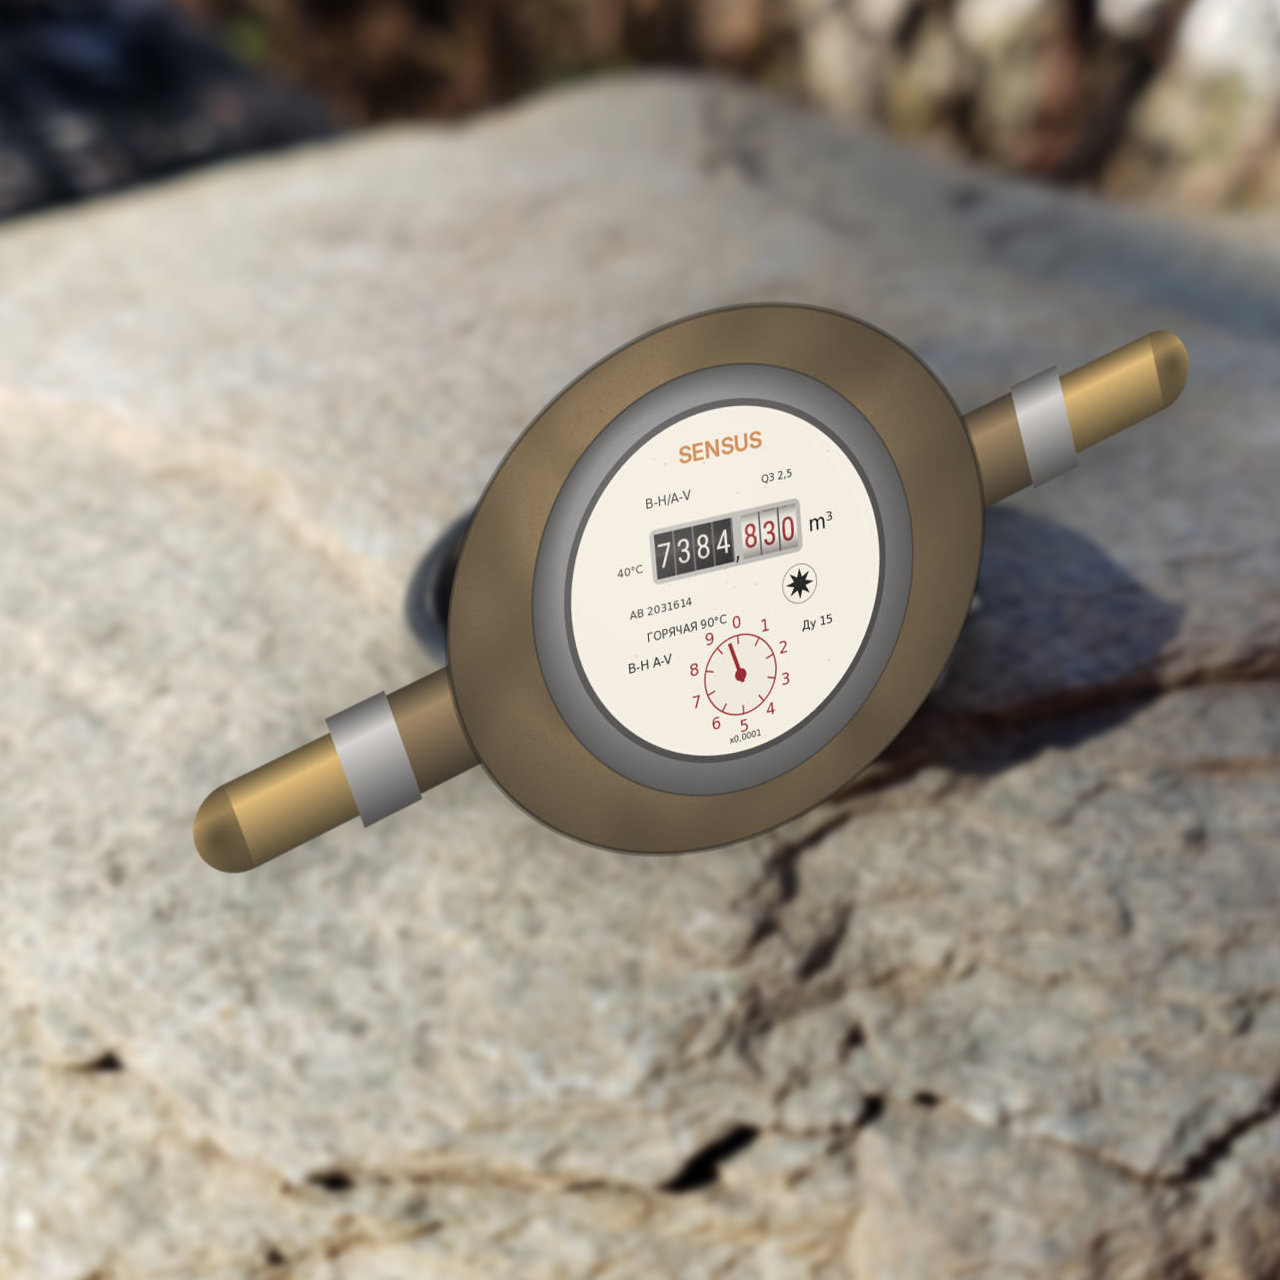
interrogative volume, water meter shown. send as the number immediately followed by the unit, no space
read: 7384.8299m³
